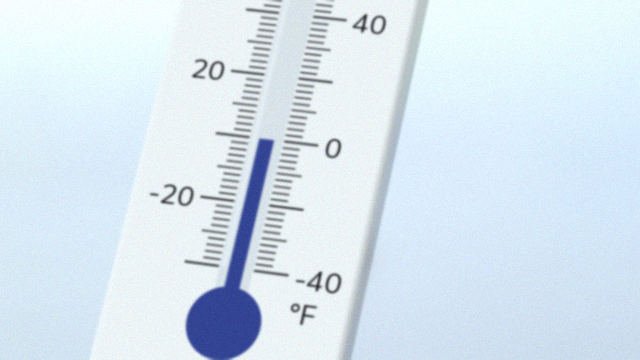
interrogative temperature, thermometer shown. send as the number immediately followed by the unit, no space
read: 0°F
